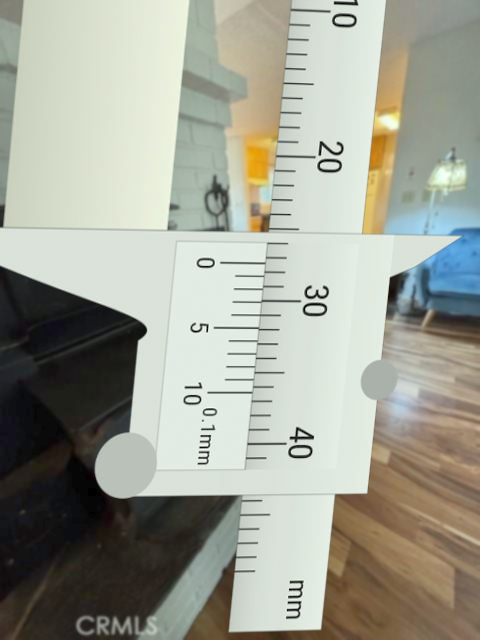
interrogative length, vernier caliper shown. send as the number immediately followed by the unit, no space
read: 27.4mm
